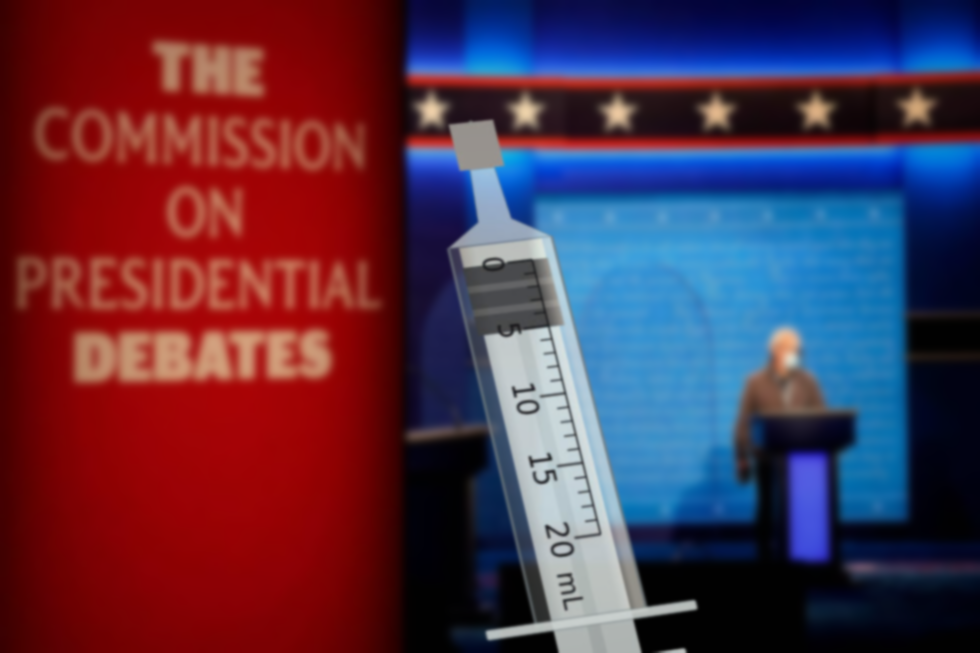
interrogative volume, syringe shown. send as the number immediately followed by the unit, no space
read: 0mL
